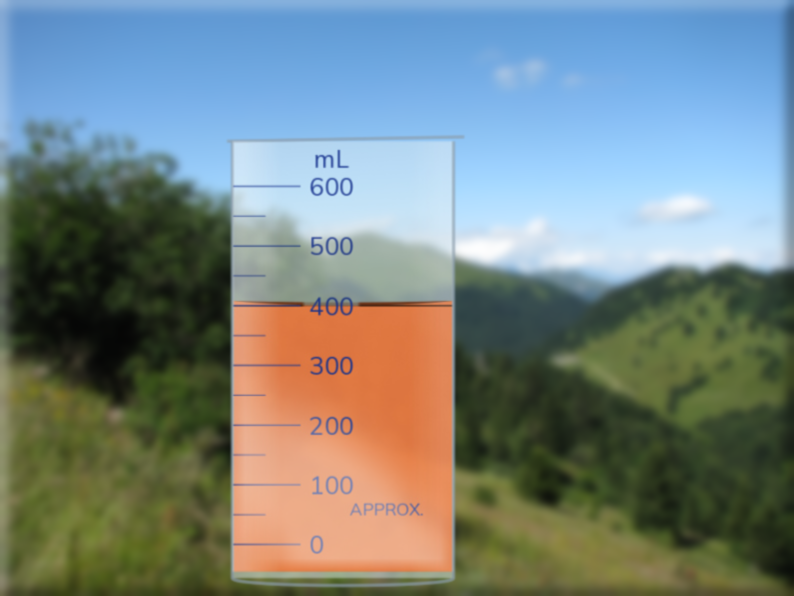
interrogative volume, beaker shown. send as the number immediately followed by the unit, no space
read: 400mL
